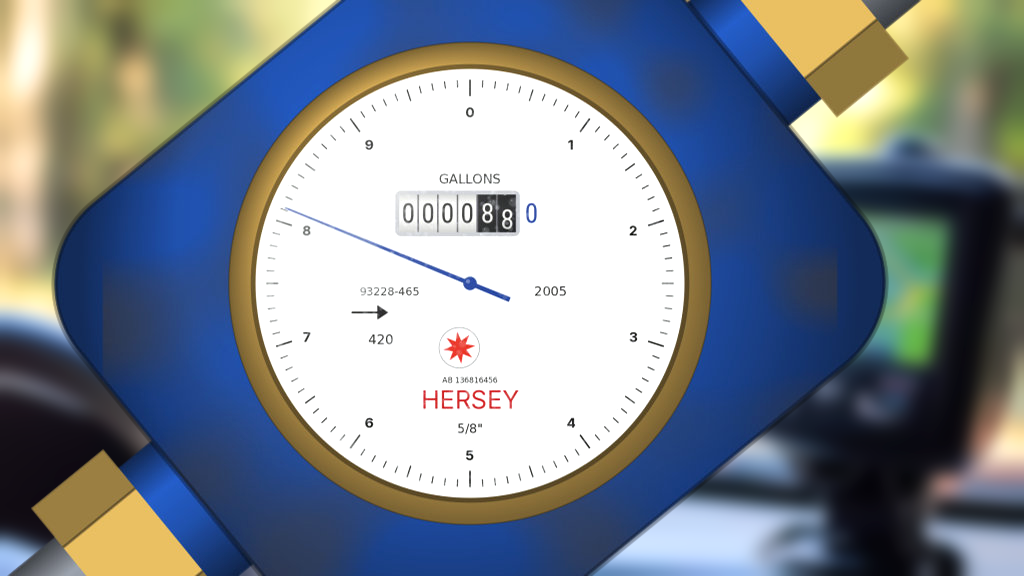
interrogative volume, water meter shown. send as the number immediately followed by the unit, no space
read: 878.1gal
